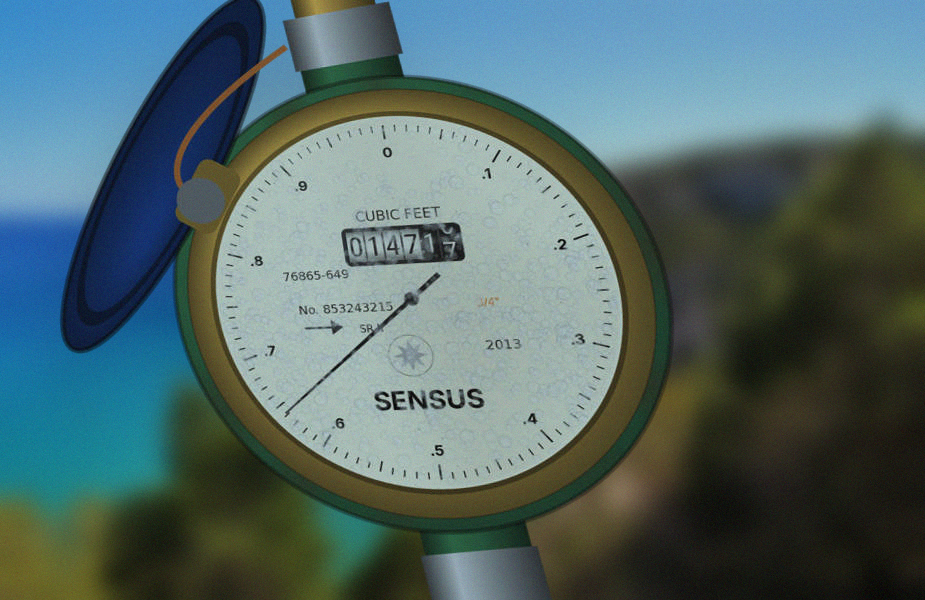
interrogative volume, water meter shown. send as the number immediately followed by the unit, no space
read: 14716.64ft³
